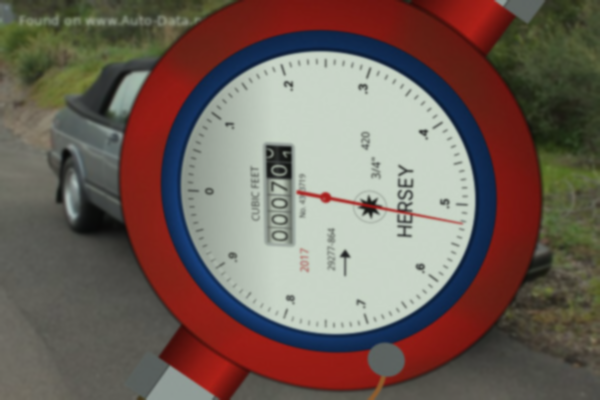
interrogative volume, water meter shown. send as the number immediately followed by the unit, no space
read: 700.52ft³
